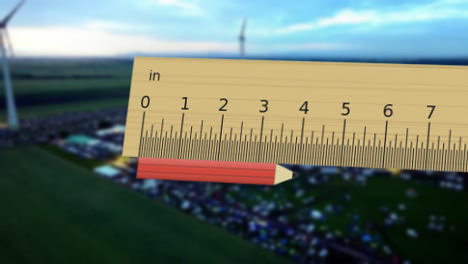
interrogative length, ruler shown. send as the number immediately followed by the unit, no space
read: 4in
